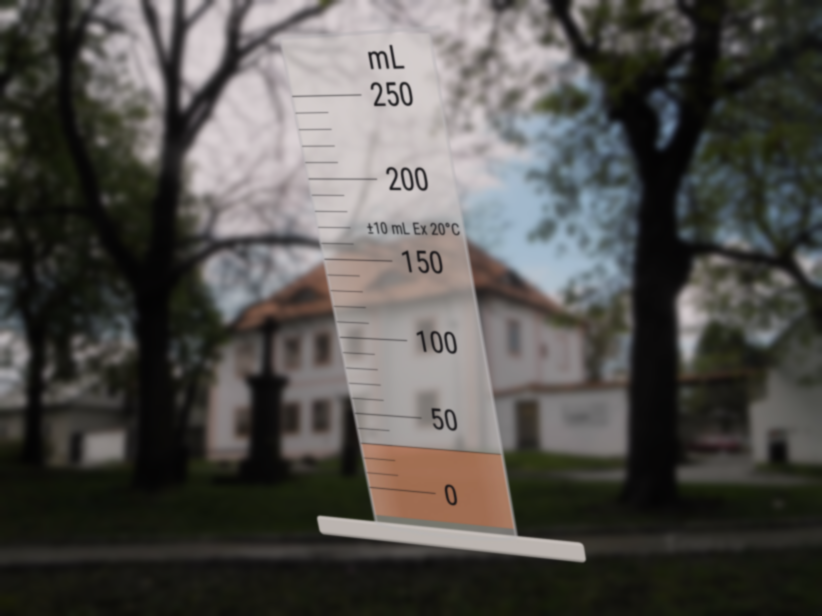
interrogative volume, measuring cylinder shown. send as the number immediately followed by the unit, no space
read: 30mL
